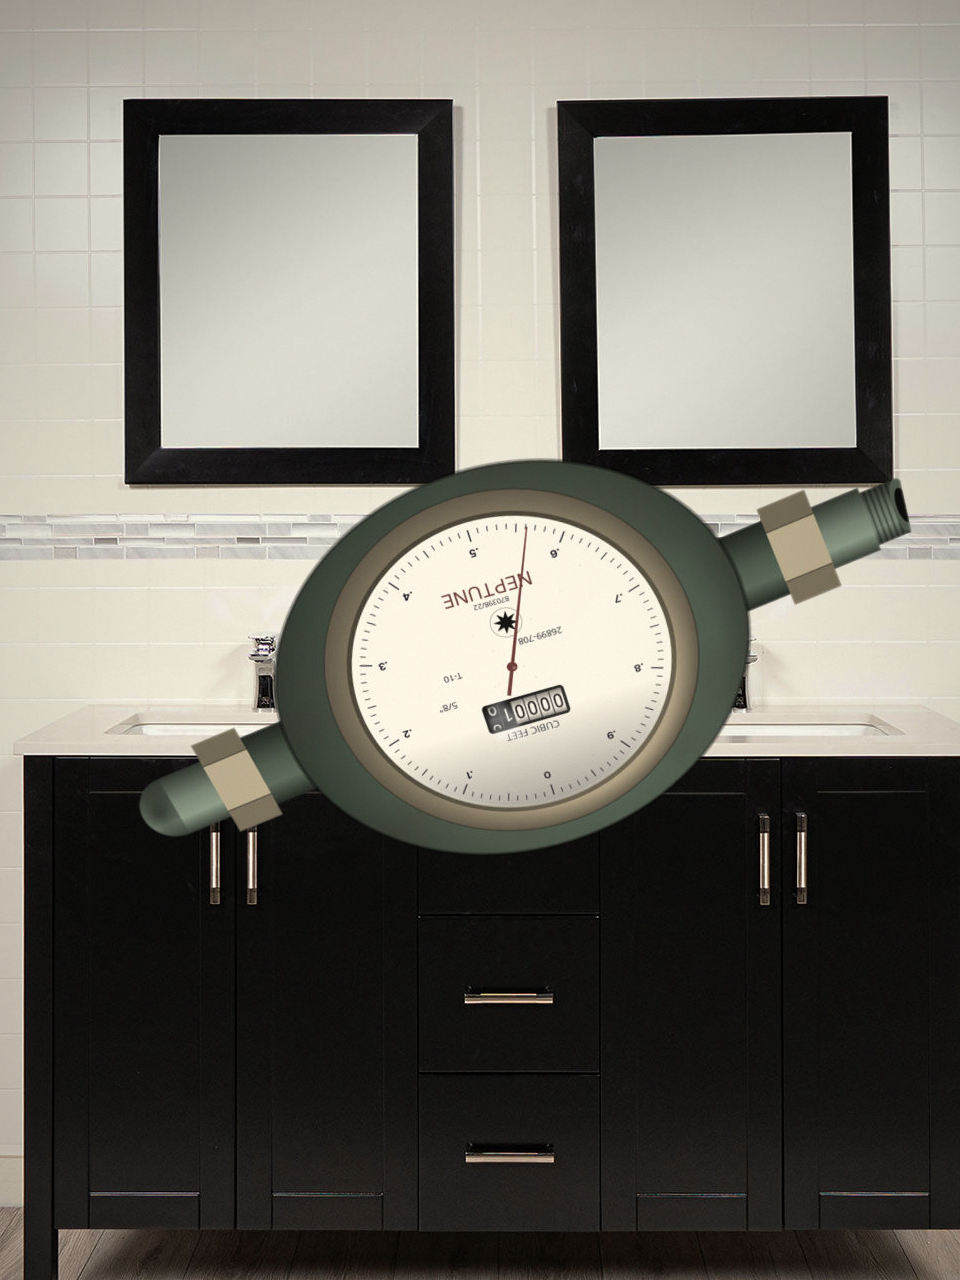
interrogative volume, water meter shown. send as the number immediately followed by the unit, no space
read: 18.56ft³
